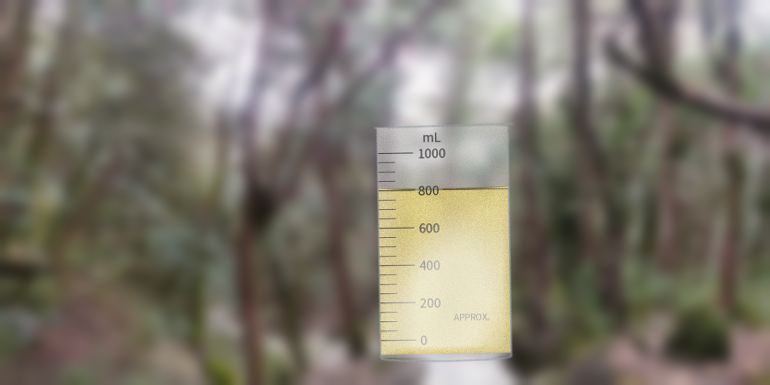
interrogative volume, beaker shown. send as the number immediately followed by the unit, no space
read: 800mL
